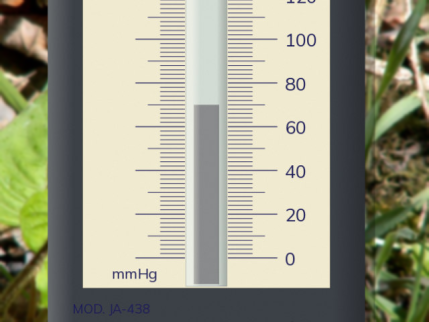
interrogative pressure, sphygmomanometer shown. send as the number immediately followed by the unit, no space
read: 70mmHg
